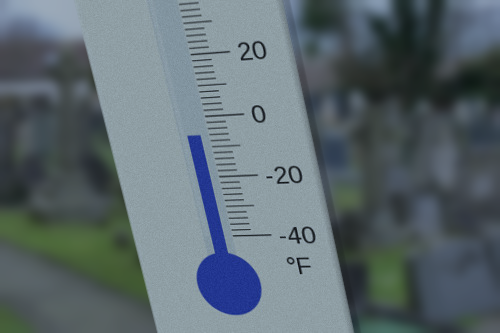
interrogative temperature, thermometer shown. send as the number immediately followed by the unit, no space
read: -6°F
